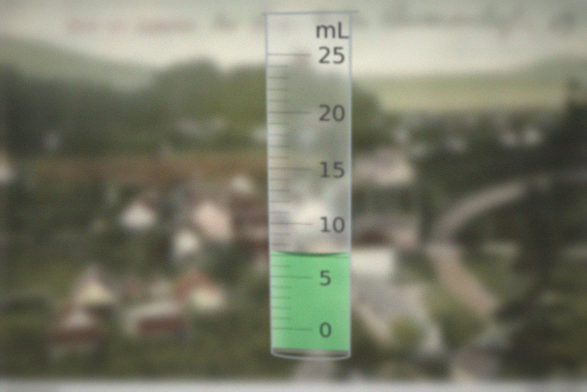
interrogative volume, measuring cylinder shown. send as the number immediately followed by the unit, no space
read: 7mL
